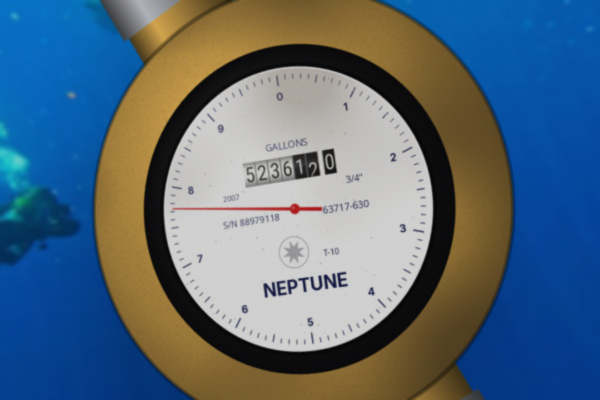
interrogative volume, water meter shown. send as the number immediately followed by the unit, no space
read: 5236117.7gal
